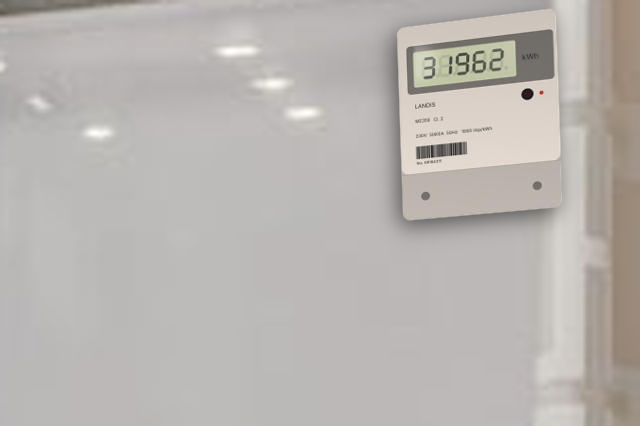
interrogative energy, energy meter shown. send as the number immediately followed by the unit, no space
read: 31962kWh
